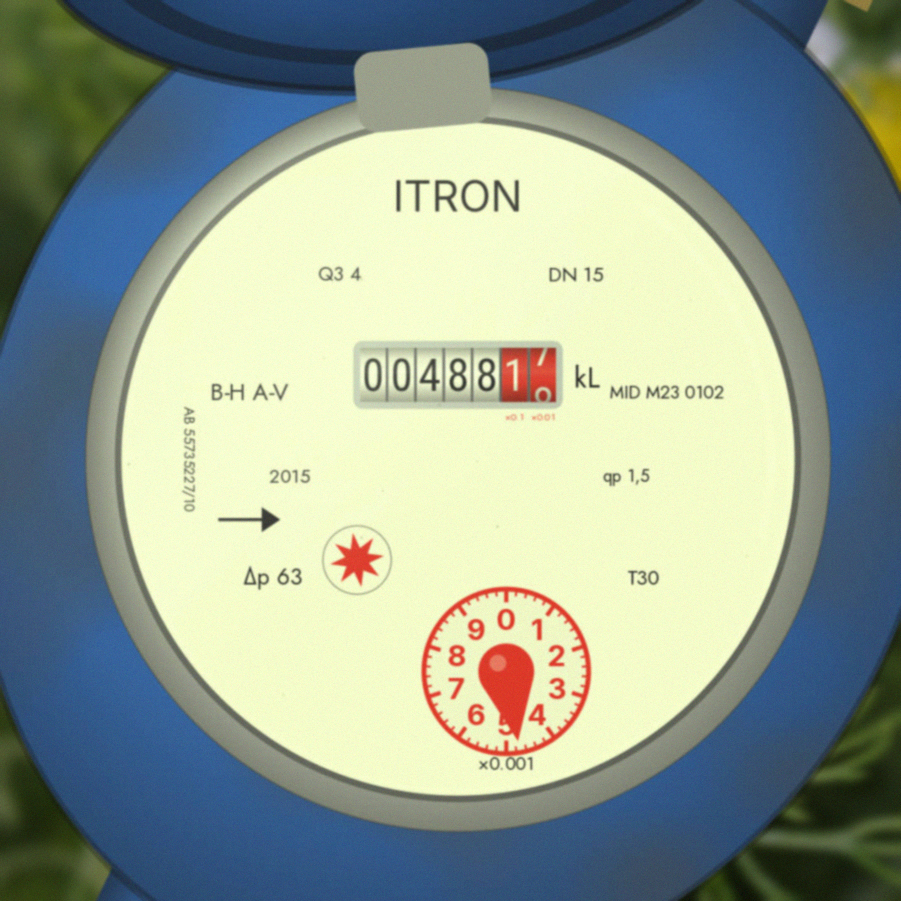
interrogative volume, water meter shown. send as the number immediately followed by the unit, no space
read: 488.174kL
